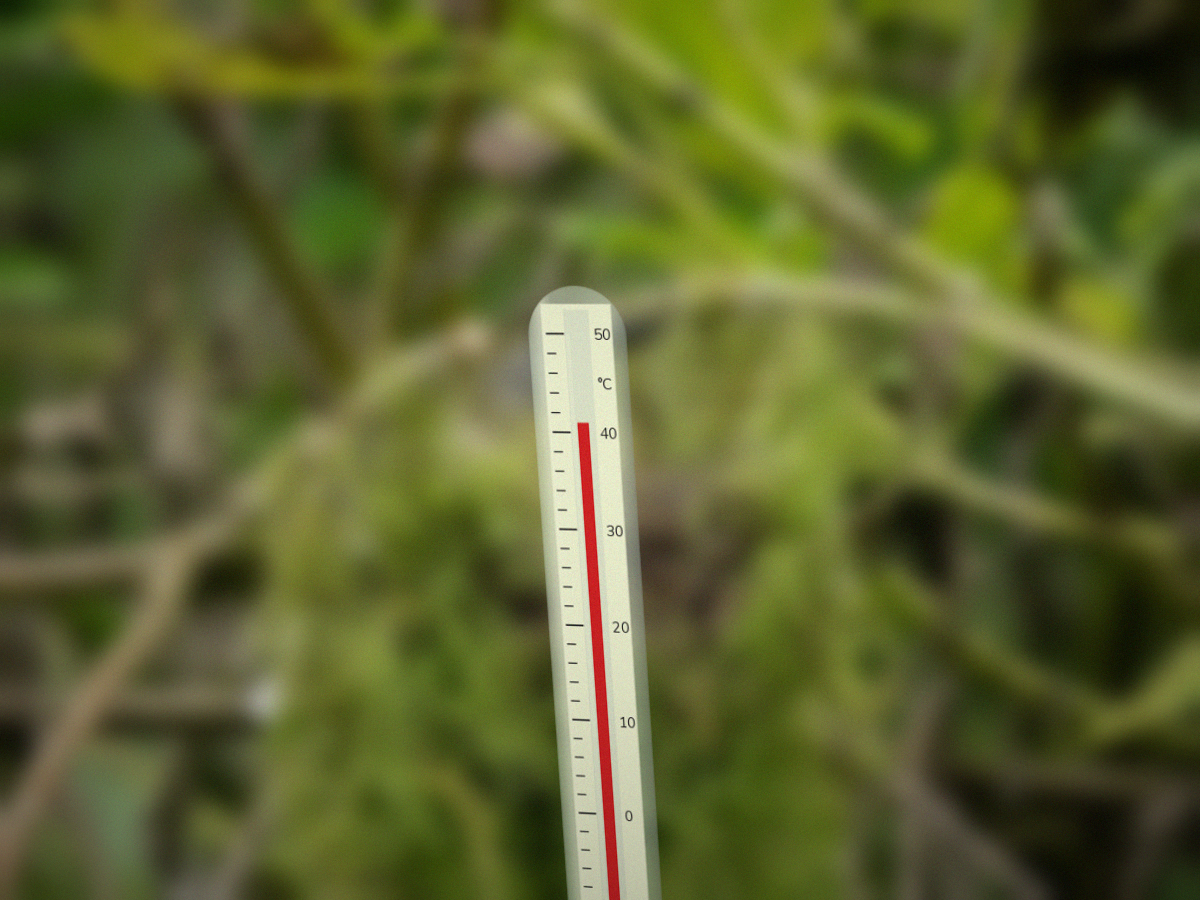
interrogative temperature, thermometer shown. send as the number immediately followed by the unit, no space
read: 41°C
